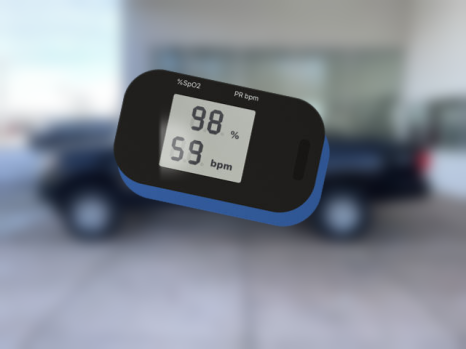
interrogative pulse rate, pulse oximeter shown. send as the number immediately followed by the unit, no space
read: 59bpm
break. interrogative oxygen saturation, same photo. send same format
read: 98%
